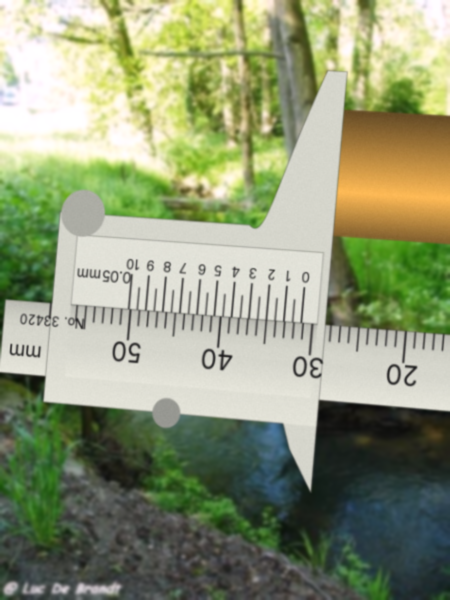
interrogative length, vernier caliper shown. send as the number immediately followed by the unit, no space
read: 31.2mm
